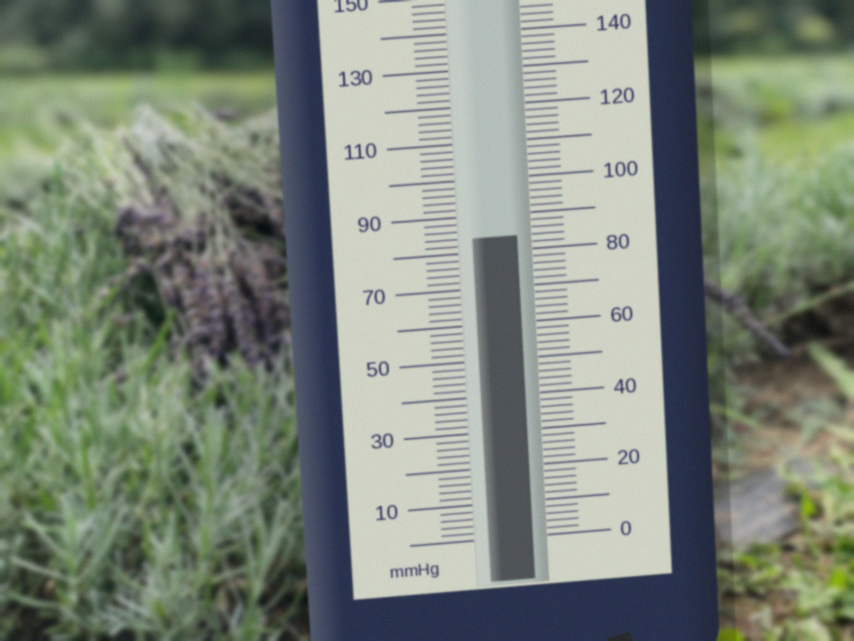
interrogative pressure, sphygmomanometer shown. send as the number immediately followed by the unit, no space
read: 84mmHg
